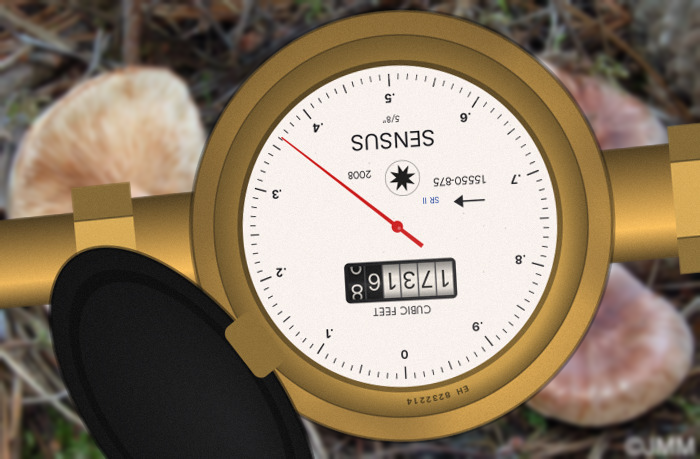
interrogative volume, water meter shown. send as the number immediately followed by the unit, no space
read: 173168.36ft³
